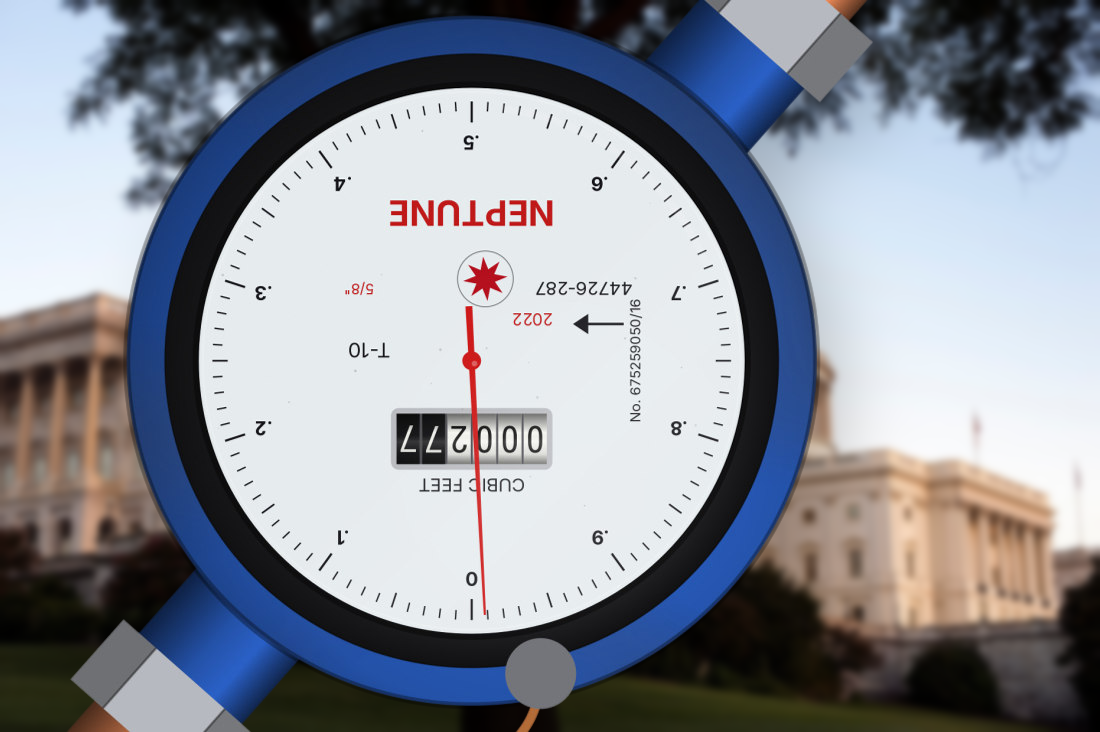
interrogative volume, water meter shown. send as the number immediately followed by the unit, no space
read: 276.99ft³
